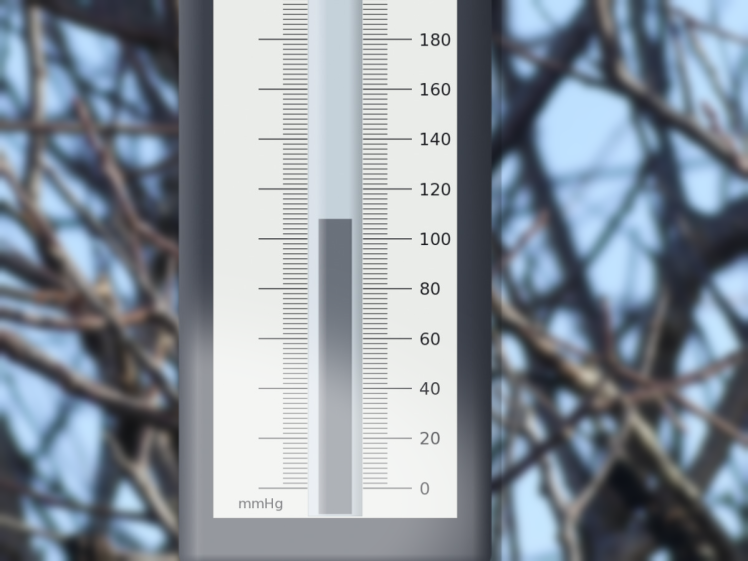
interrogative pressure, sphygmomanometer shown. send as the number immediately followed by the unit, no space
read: 108mmHg
